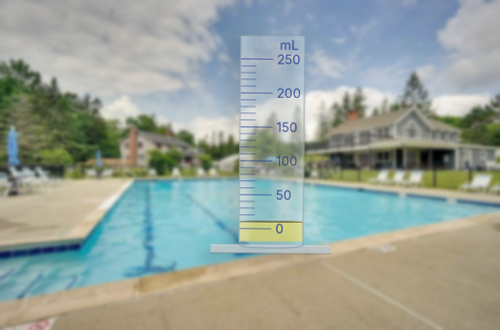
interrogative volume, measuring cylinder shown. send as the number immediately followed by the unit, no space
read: 10mL
